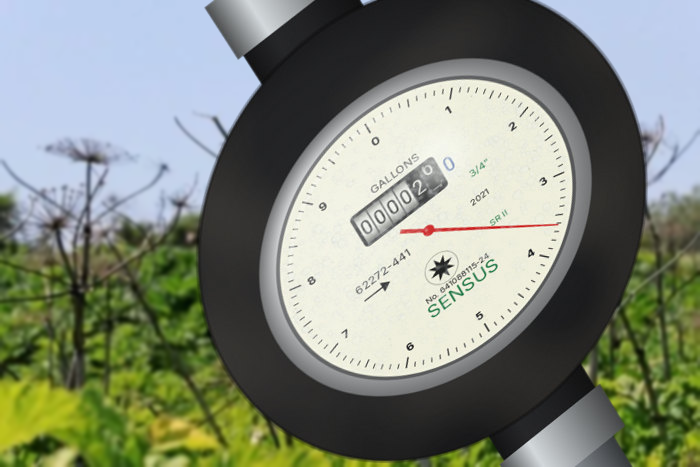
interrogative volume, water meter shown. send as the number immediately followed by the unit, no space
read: 263.6gal
